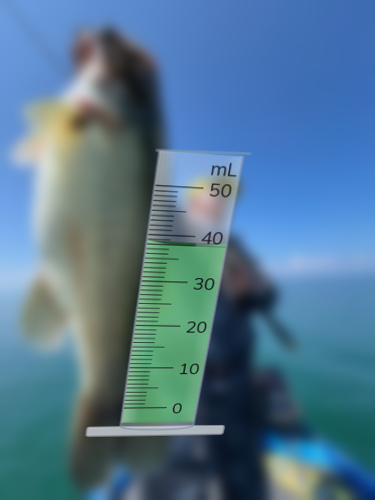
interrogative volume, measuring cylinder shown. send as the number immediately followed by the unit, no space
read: 38mL
